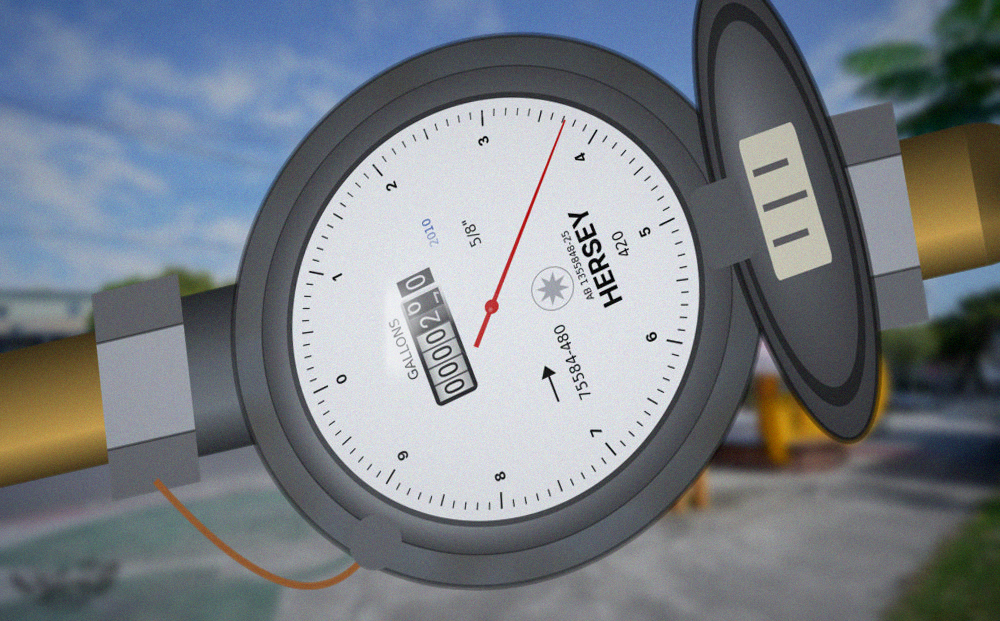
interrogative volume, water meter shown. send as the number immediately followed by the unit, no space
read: 263.7gal
